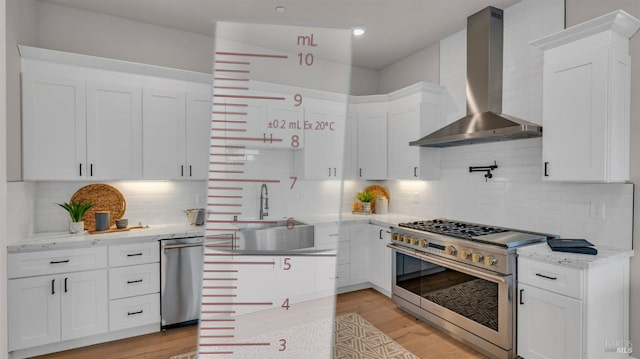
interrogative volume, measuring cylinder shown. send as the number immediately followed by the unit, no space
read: 5.2mL
